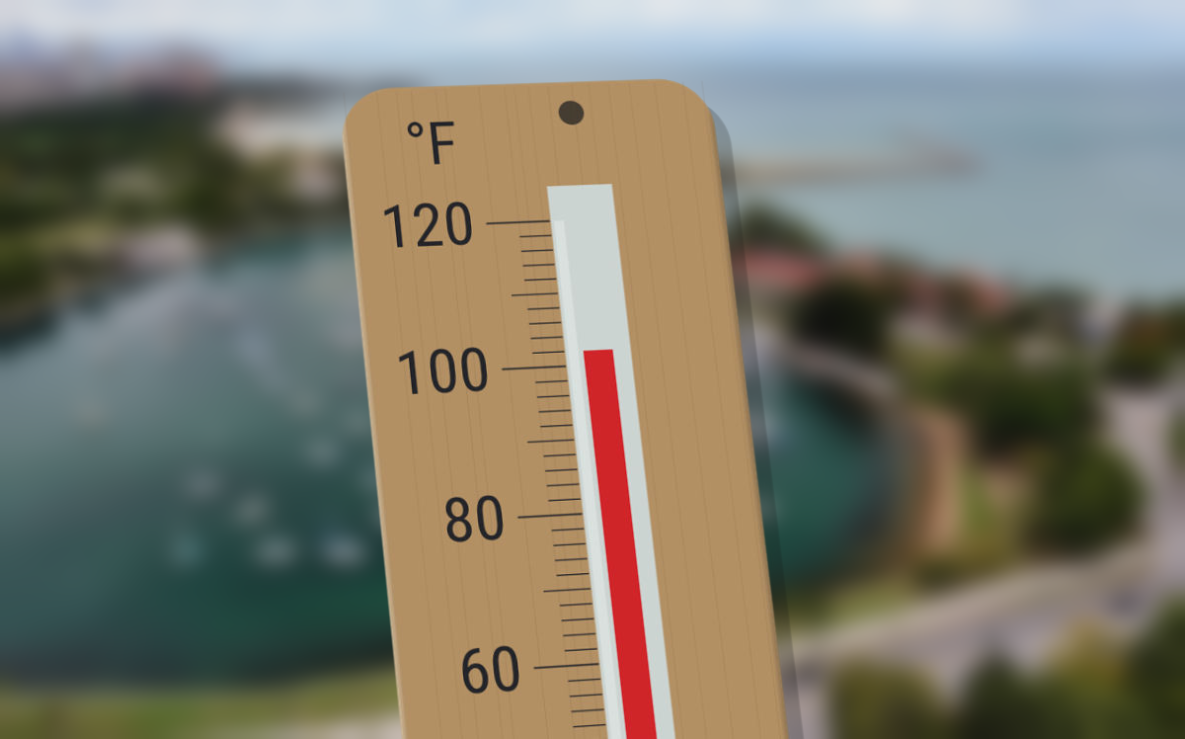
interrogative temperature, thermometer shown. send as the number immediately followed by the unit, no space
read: 102°F
